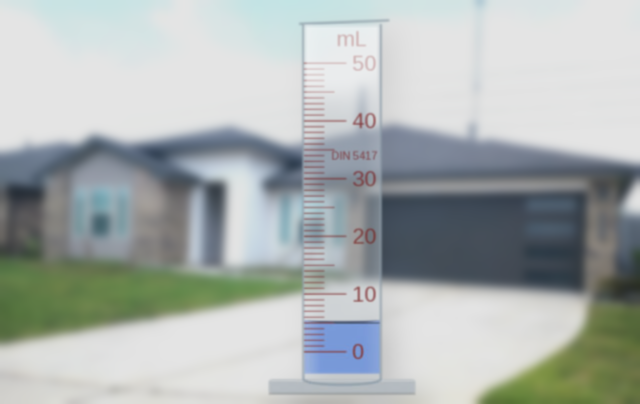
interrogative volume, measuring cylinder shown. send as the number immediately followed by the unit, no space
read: 5mL
